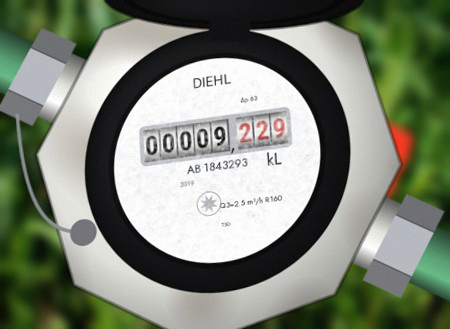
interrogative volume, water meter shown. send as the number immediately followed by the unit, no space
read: 9.229kL
